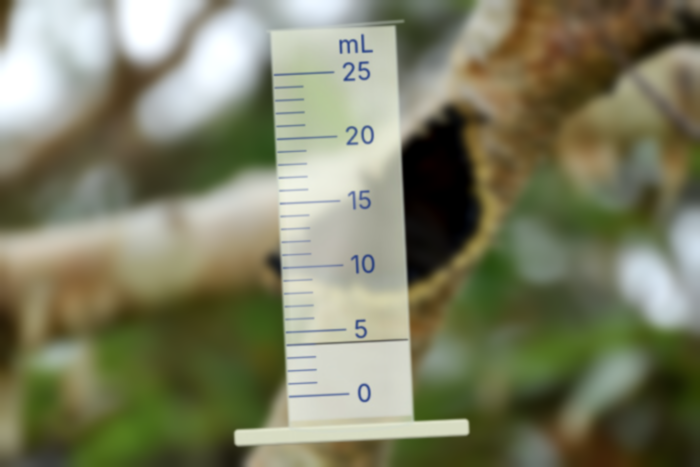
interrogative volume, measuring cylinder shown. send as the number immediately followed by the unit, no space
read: 4mL
